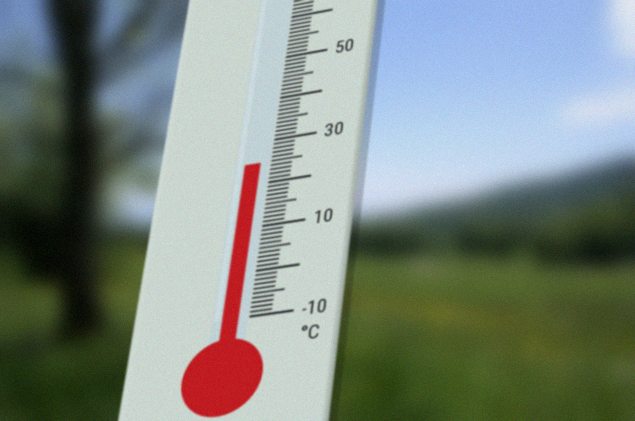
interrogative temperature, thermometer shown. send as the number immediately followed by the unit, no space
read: 25°C
